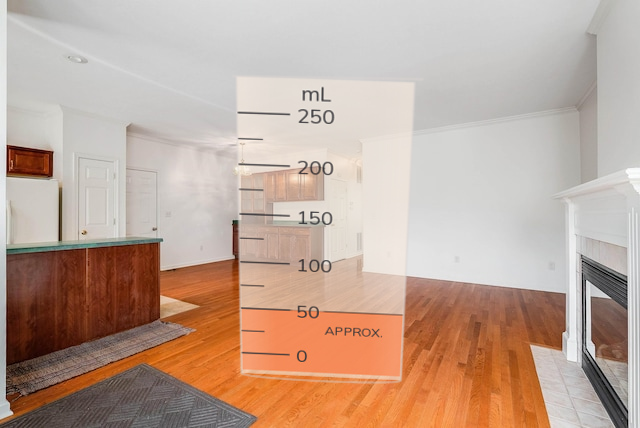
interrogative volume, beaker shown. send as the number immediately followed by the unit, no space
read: 50mL
